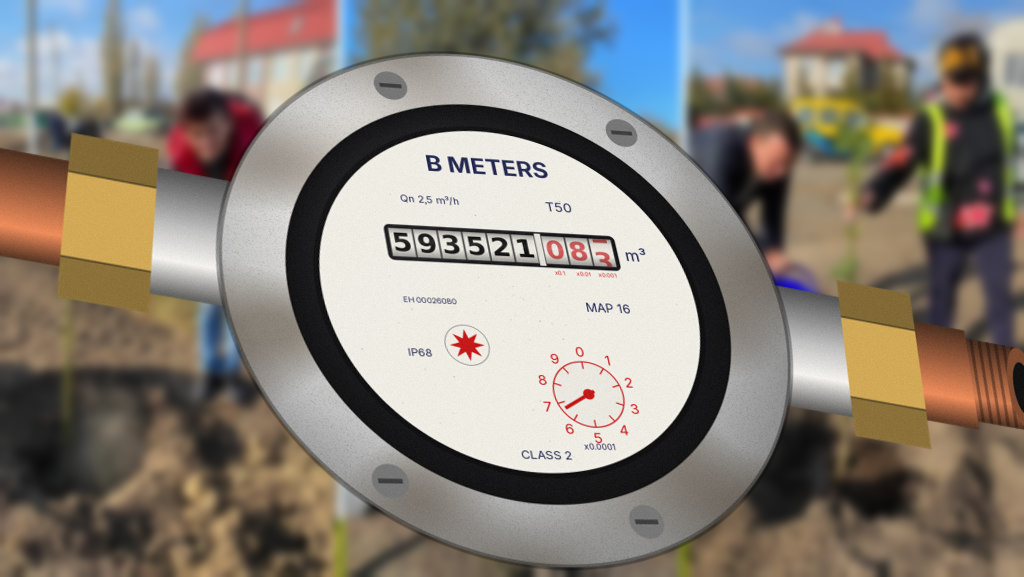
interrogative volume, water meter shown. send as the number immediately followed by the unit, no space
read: 593521.0826m³
